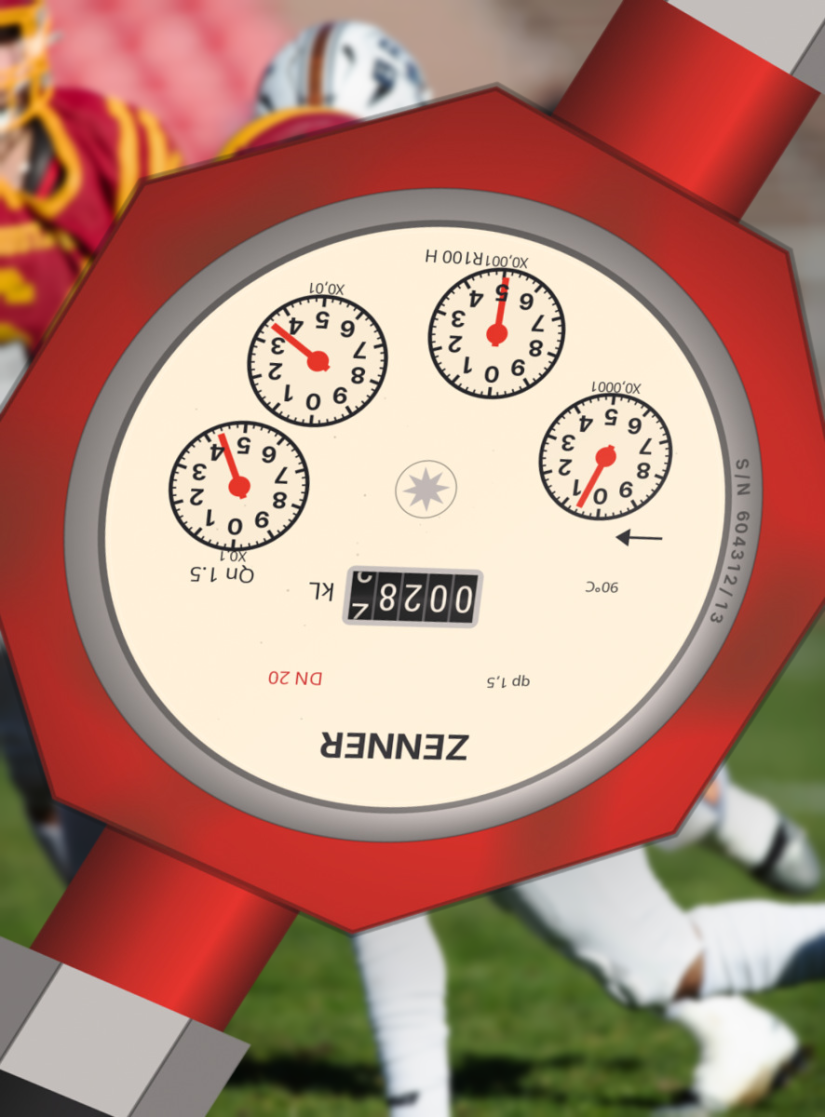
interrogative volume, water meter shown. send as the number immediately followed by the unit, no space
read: 282.4350kL
